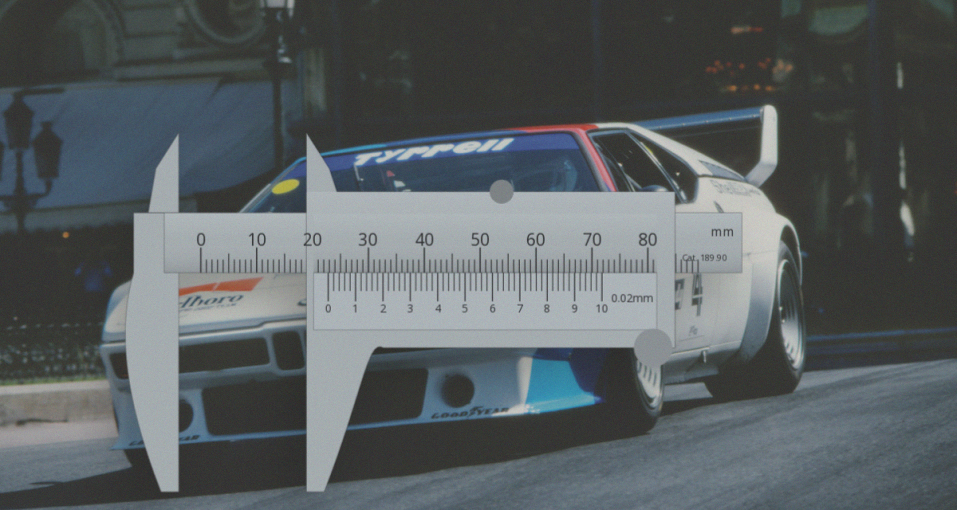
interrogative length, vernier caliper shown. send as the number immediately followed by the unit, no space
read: 22.8mm
